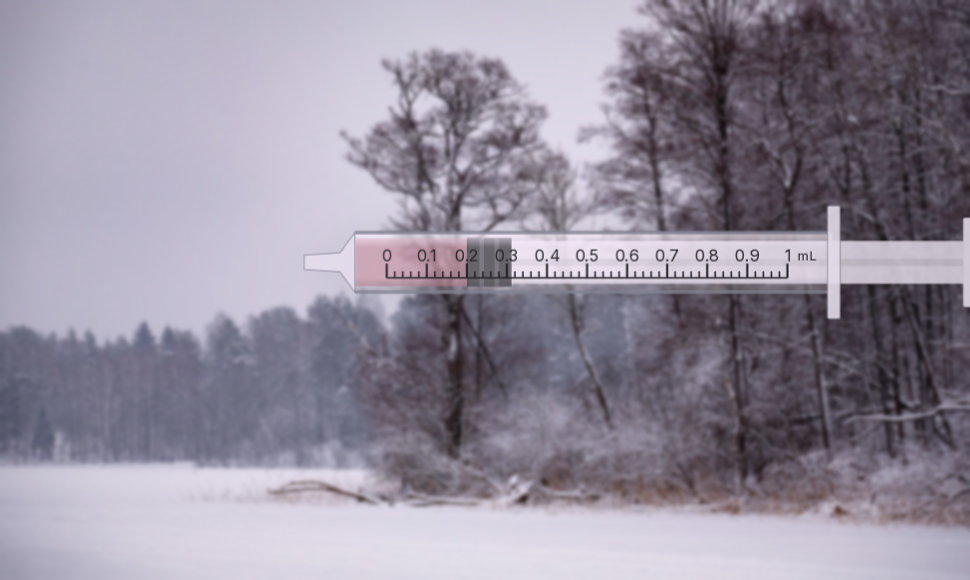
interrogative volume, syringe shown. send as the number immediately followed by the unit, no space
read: 0.2mL
